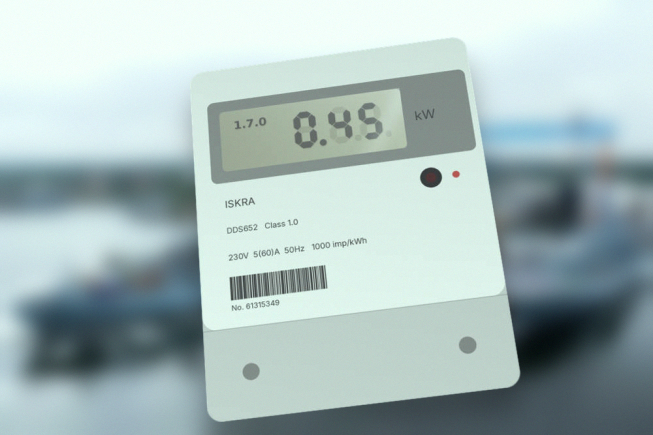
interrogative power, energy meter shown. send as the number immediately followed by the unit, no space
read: 0.45kW
